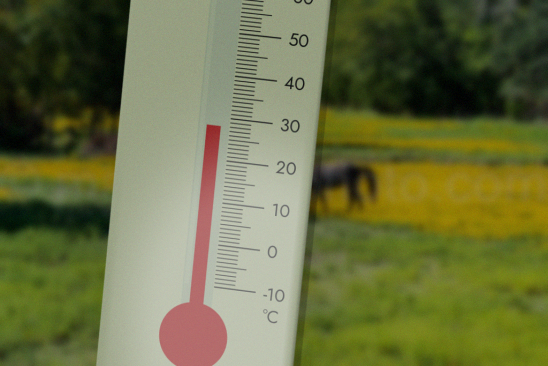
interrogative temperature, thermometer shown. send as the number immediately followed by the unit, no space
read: 28°C
